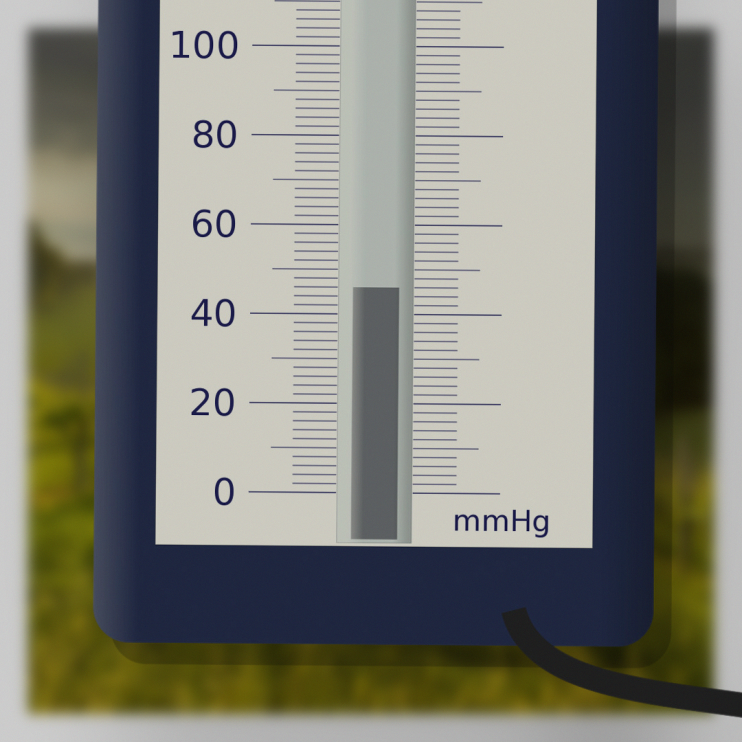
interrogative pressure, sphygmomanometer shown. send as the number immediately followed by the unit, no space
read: 46mmHg
